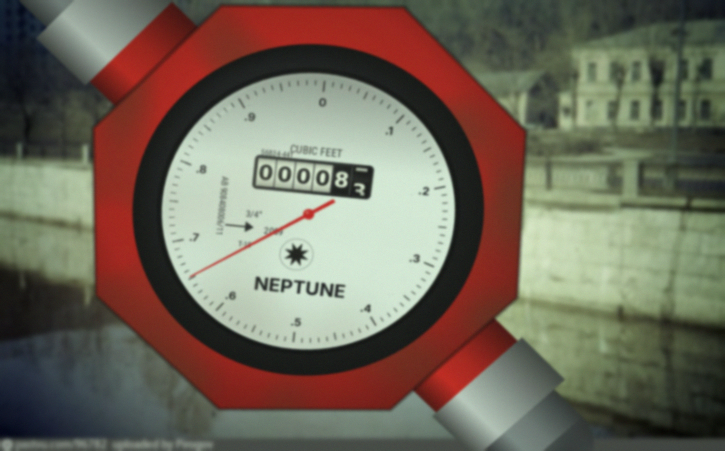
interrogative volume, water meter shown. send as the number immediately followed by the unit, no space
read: 82.65ft³
